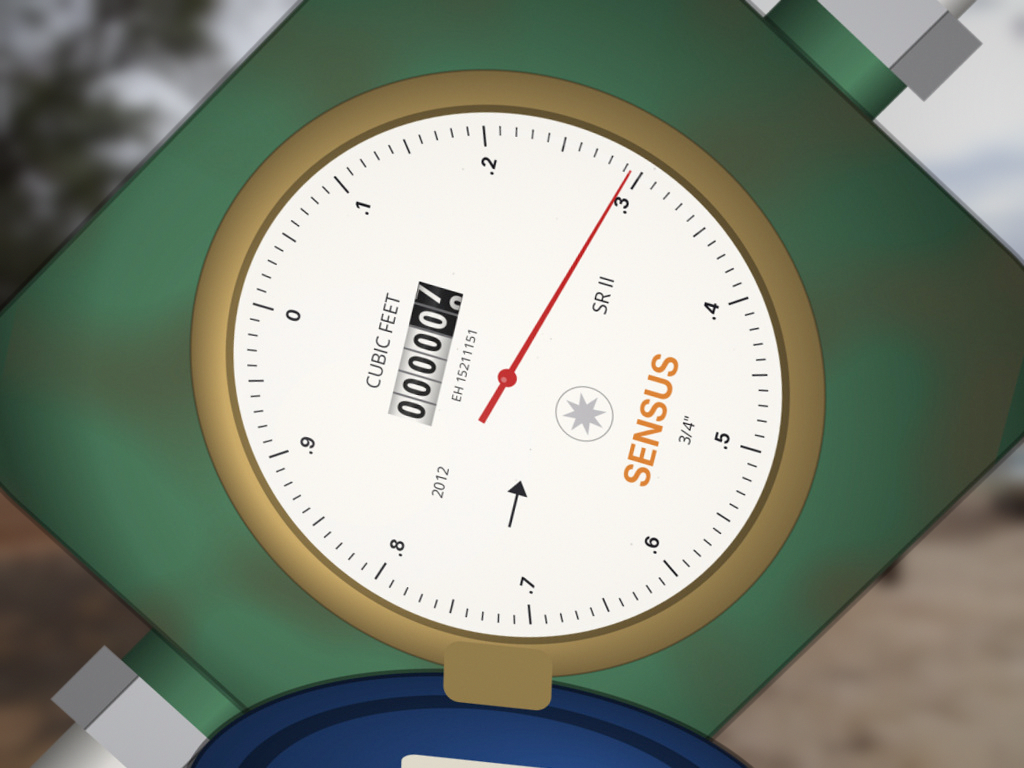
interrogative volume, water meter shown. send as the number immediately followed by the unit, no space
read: 7.29ft³
